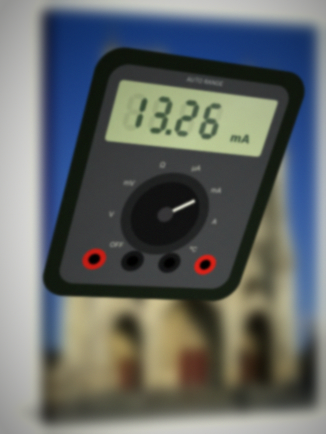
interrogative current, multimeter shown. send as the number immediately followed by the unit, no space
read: 13.26mA
